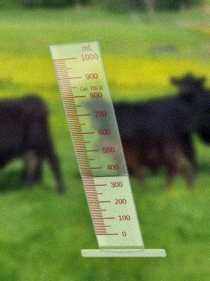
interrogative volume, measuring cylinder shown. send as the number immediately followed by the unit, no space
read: 350mL
